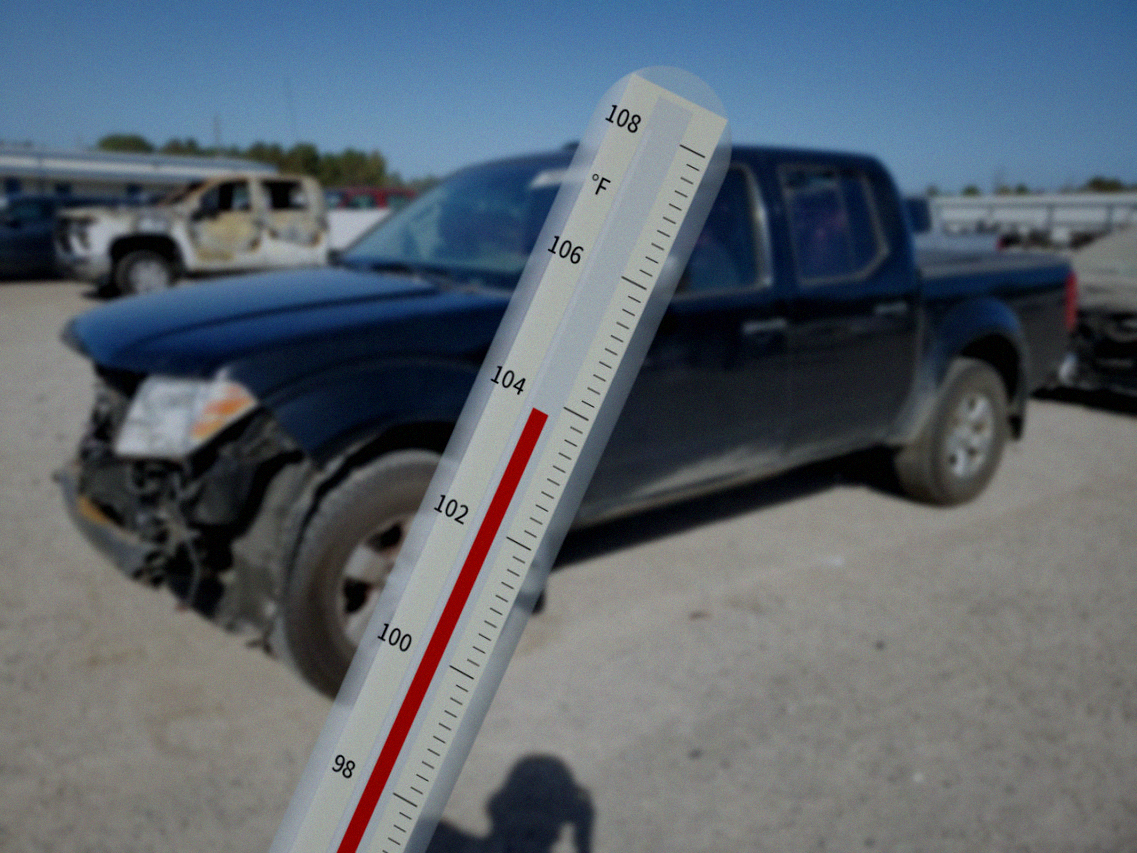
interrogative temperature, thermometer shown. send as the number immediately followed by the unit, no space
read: 103.8°F
